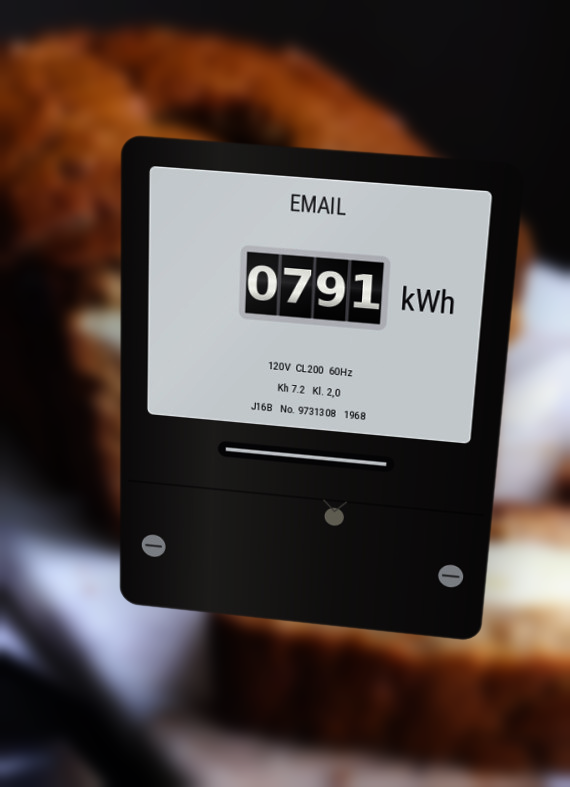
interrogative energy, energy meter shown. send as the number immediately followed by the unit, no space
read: 791kWh
